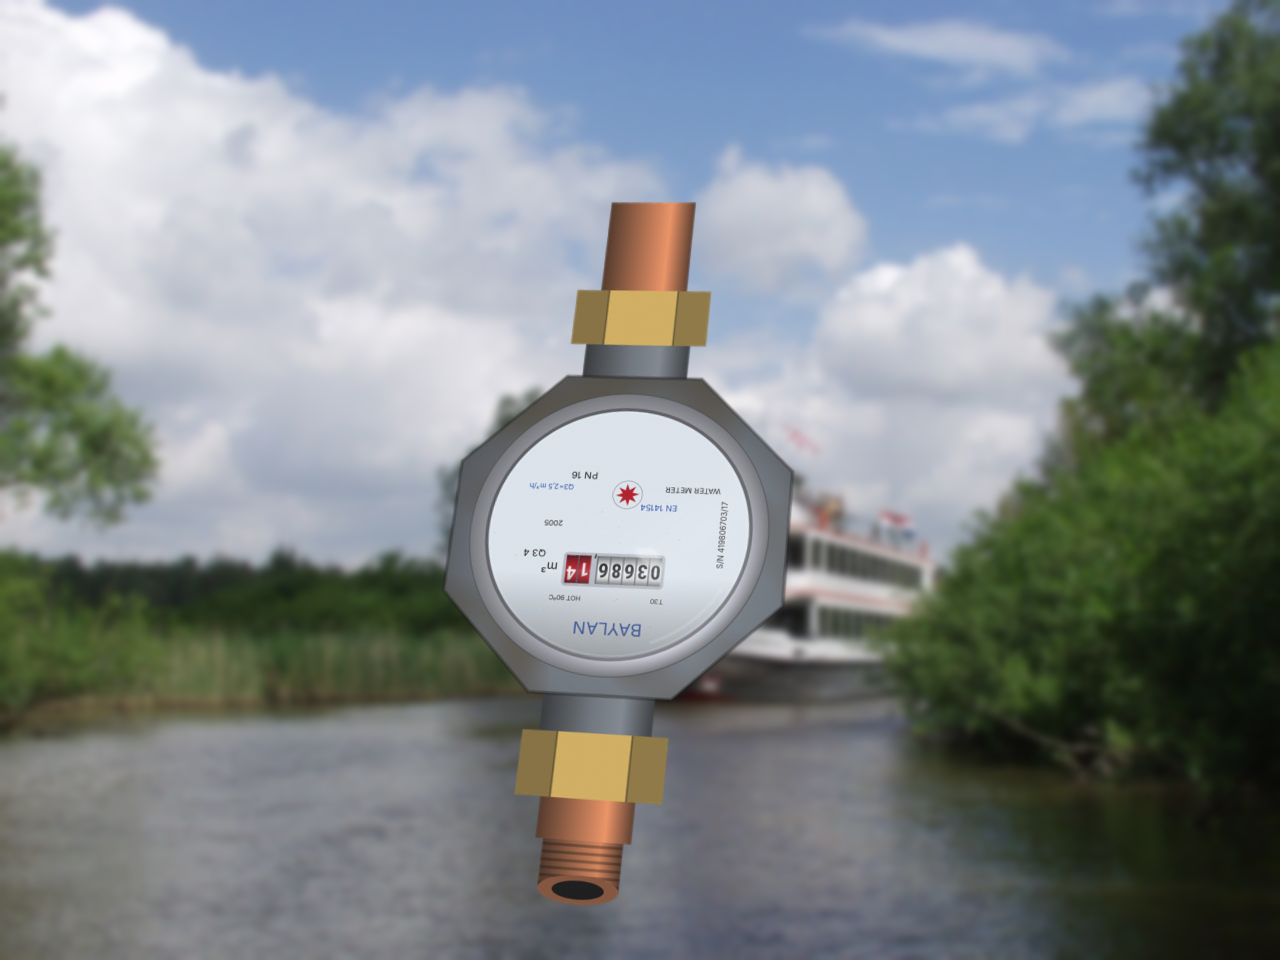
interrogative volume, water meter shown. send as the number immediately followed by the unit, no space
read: 3686.14m³
